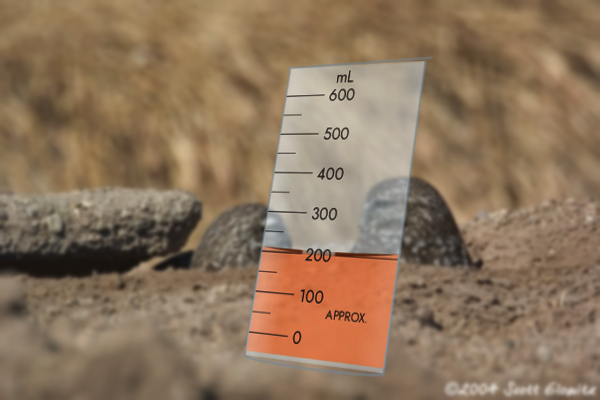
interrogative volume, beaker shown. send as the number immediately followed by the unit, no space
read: 200mL
